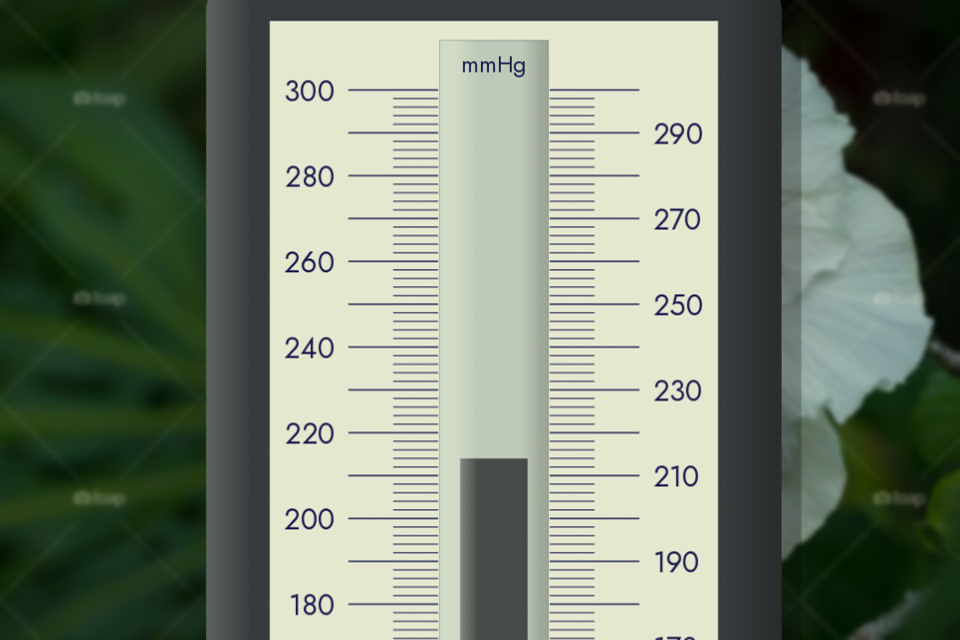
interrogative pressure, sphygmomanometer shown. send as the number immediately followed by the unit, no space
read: 214mmHg
